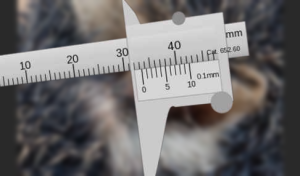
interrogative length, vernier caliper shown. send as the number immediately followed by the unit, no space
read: 33.4mm
